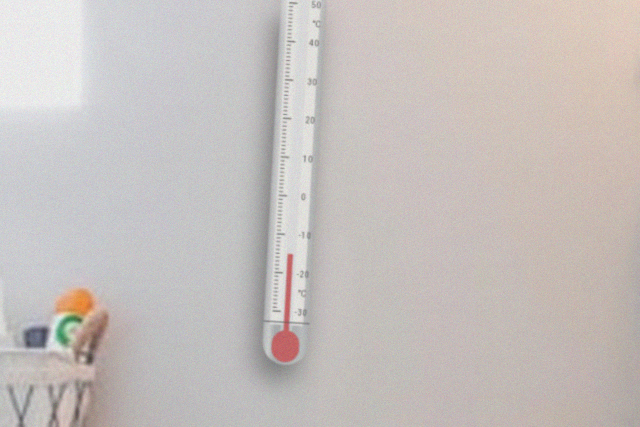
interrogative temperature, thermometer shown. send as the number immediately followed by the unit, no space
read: -15°C
